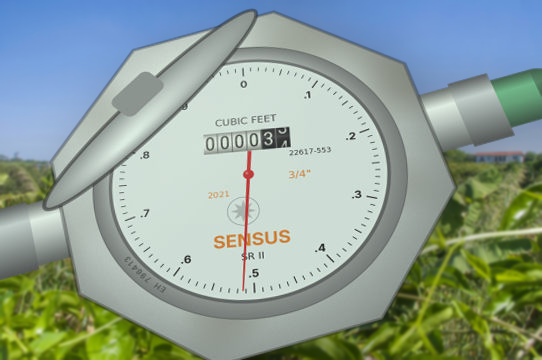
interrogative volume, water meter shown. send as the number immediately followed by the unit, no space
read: 33.51ft³
